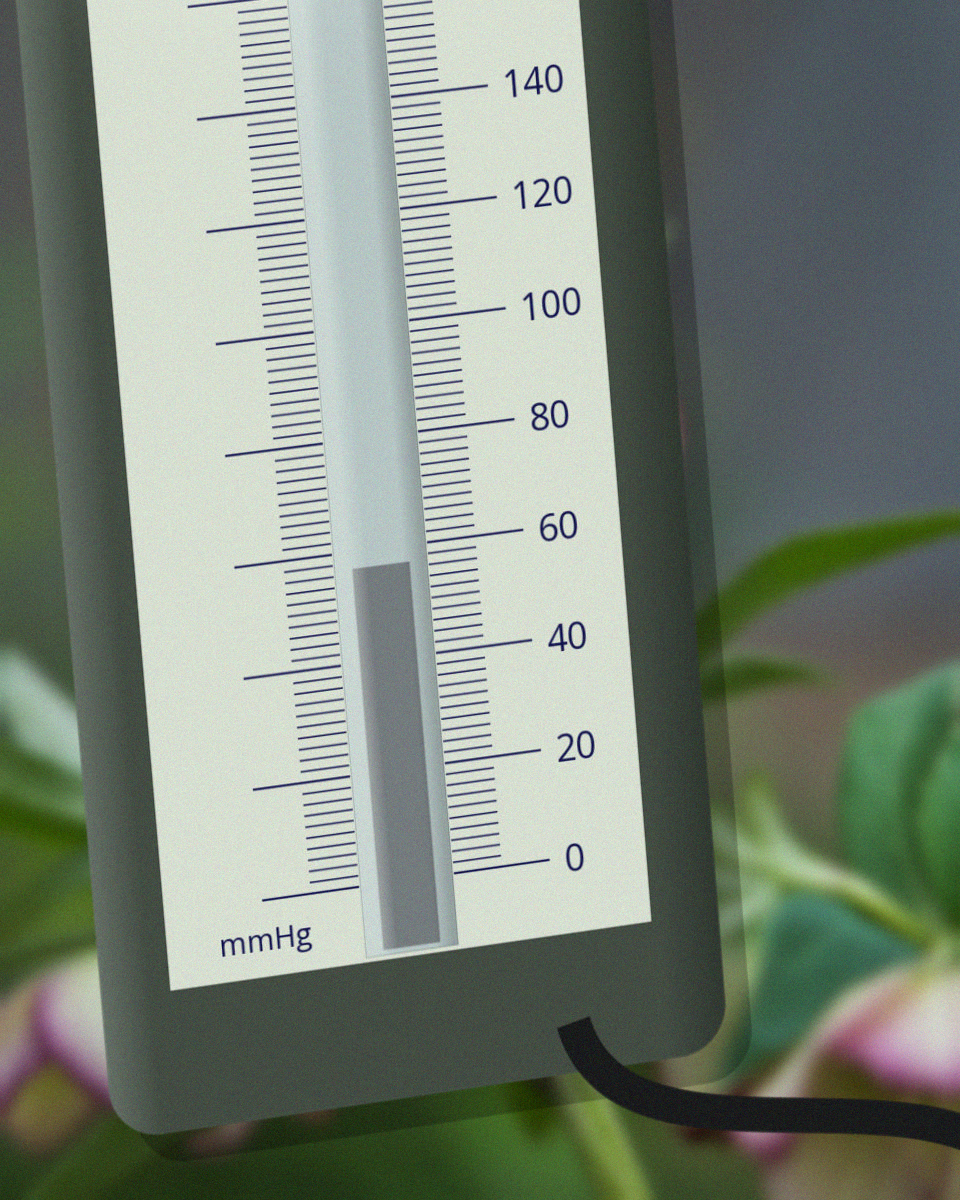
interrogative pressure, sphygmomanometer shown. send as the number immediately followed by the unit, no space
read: 57mmHg
